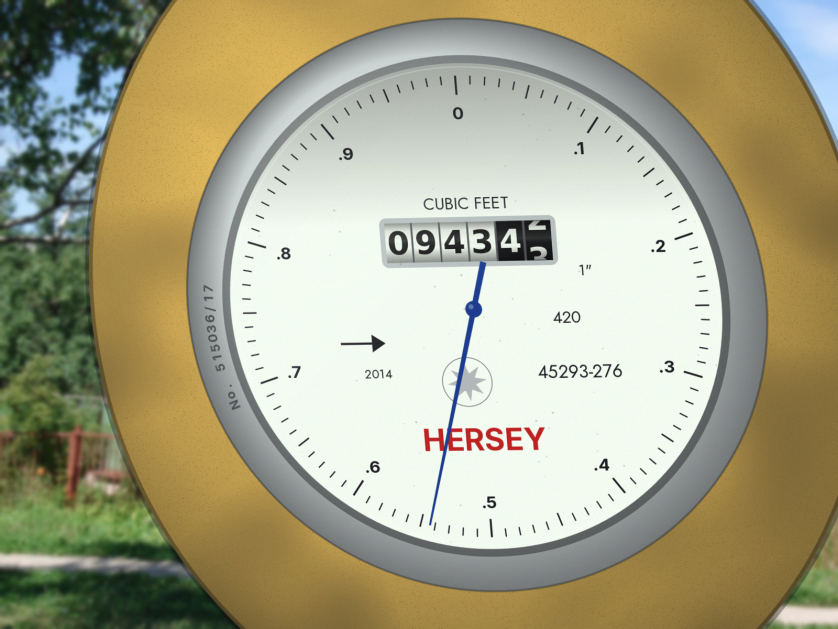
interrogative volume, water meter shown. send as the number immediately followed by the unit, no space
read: 94342.54ft³
